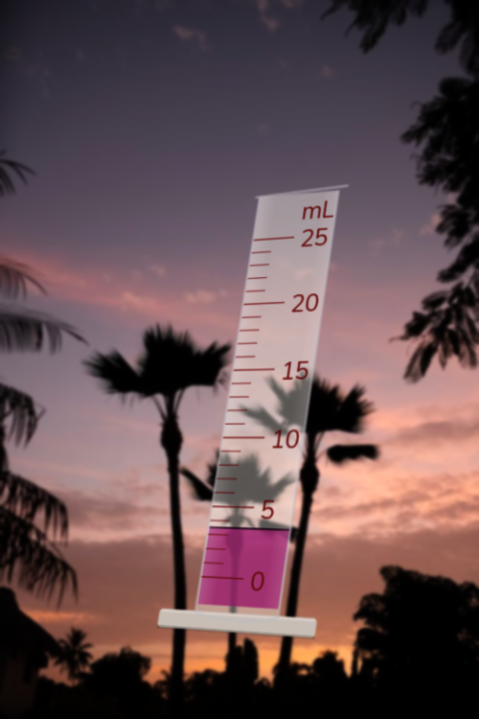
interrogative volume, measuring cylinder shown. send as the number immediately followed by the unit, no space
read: 3.5mL
